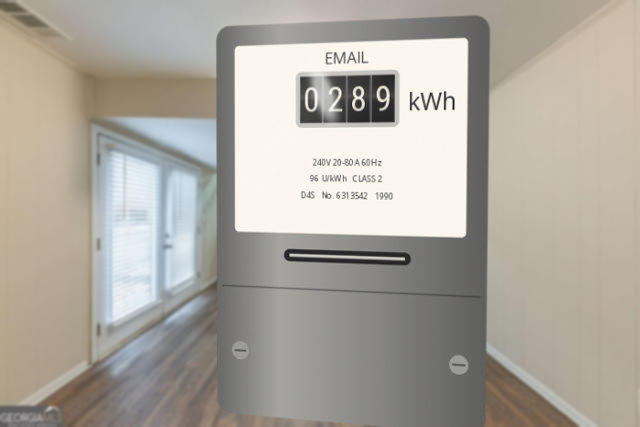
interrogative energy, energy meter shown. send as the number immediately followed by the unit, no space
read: 289kWh
